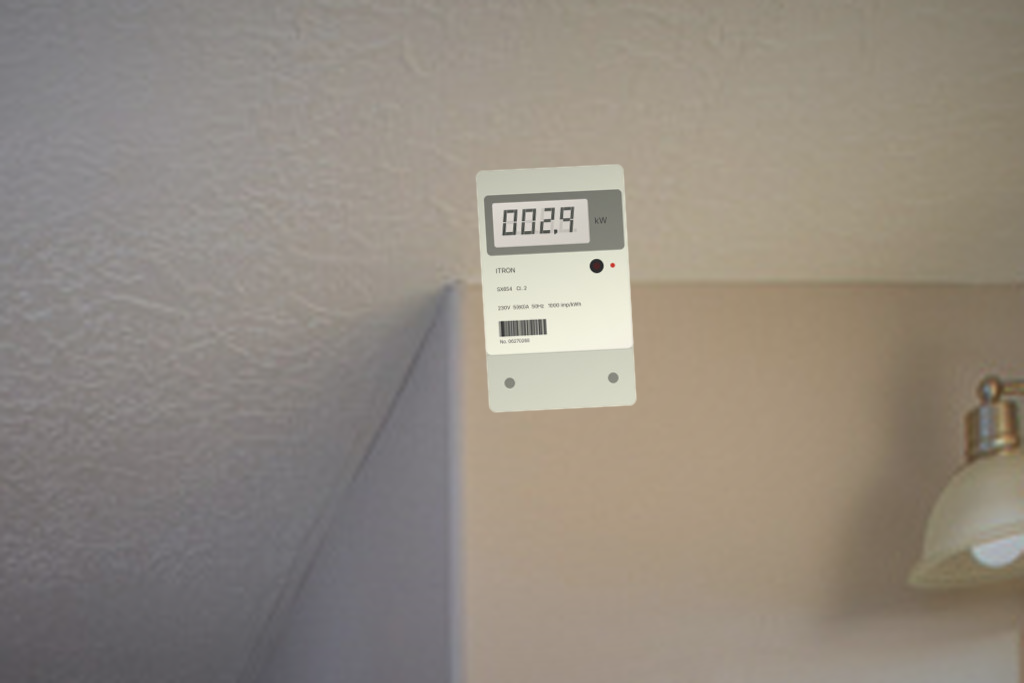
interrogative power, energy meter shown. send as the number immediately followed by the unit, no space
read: 2.9kW
